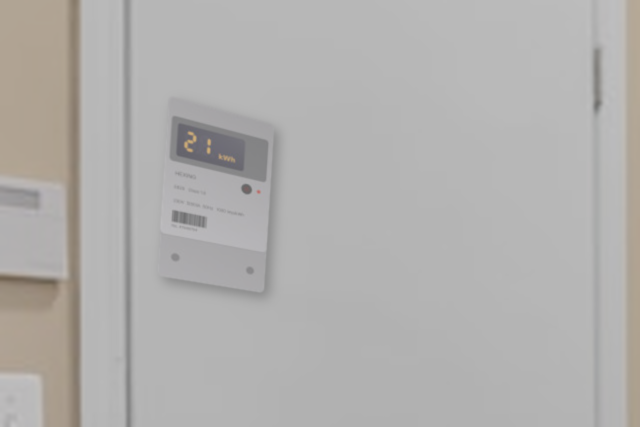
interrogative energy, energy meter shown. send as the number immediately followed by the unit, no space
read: 21kWh
